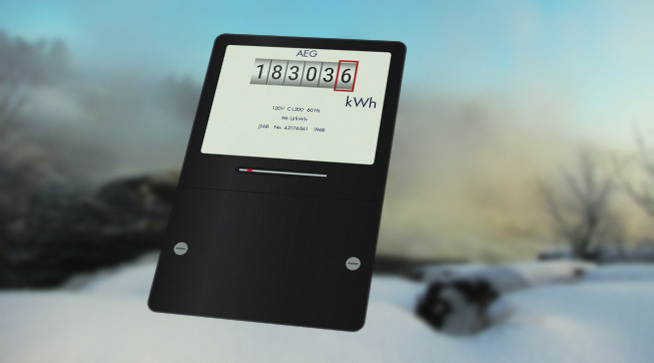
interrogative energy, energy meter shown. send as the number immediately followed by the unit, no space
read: 18303.6kWh
